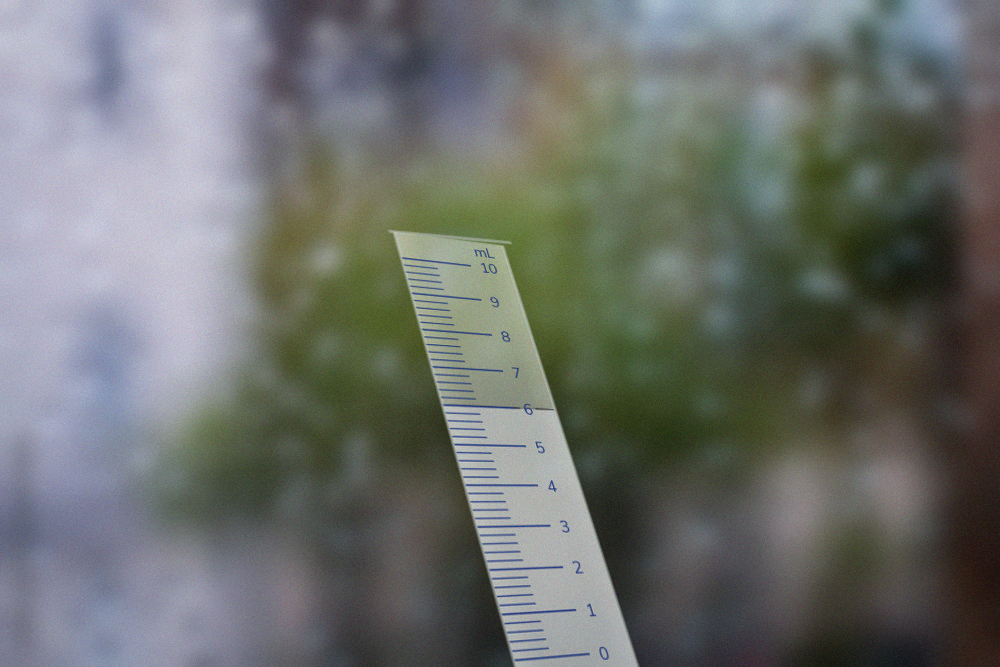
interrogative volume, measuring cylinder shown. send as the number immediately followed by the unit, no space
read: 6mL
